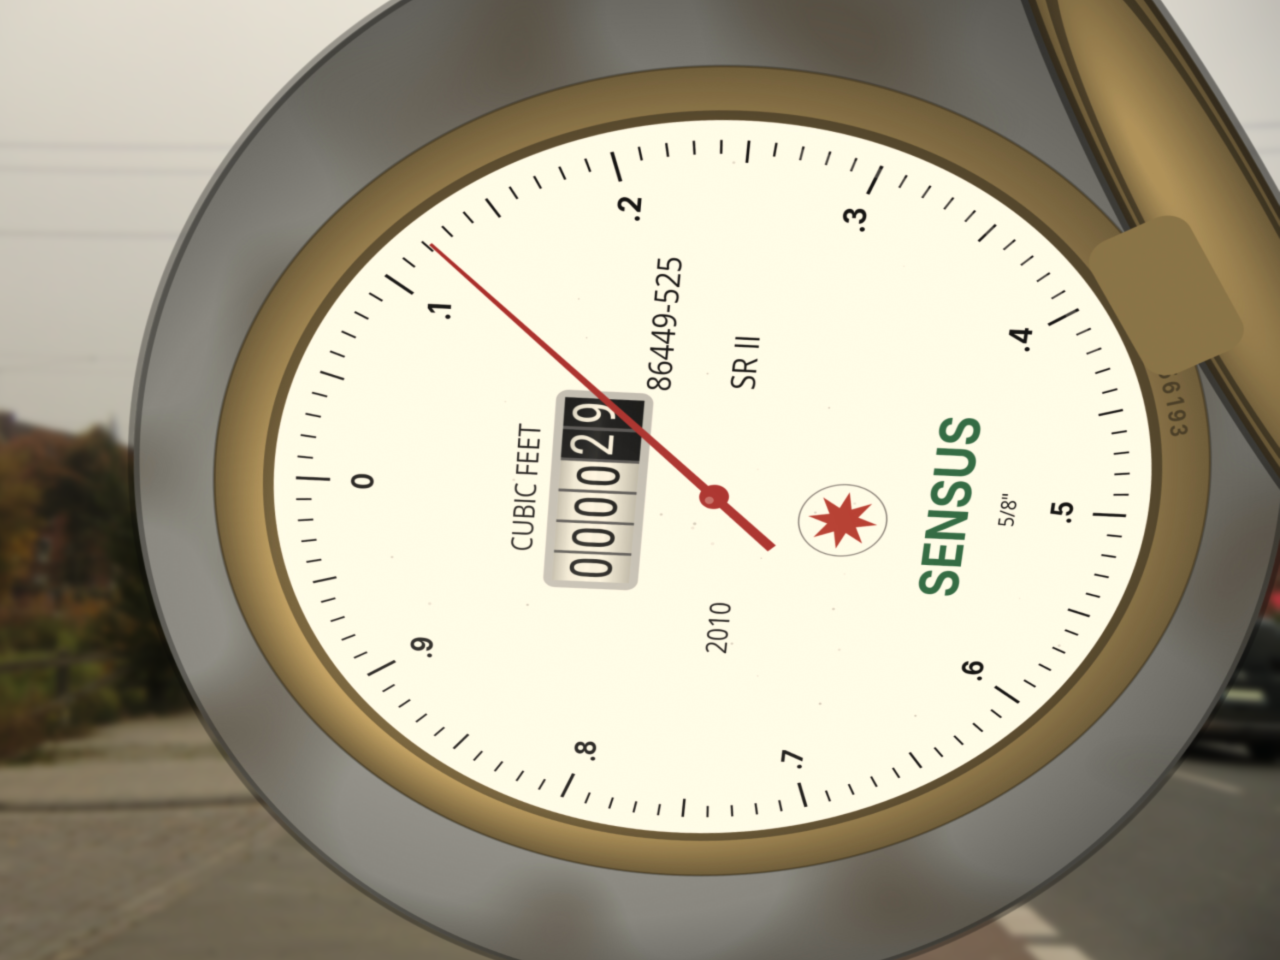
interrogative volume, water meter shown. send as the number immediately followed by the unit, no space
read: 29.12ft³
